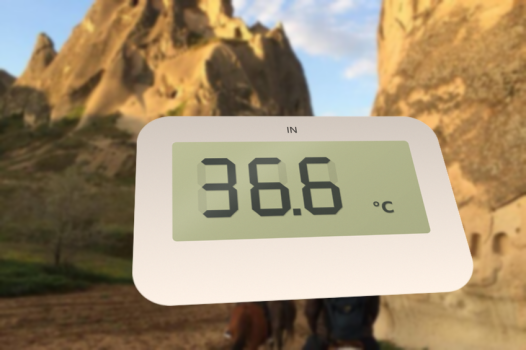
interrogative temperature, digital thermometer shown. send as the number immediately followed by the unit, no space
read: 36.6°C
